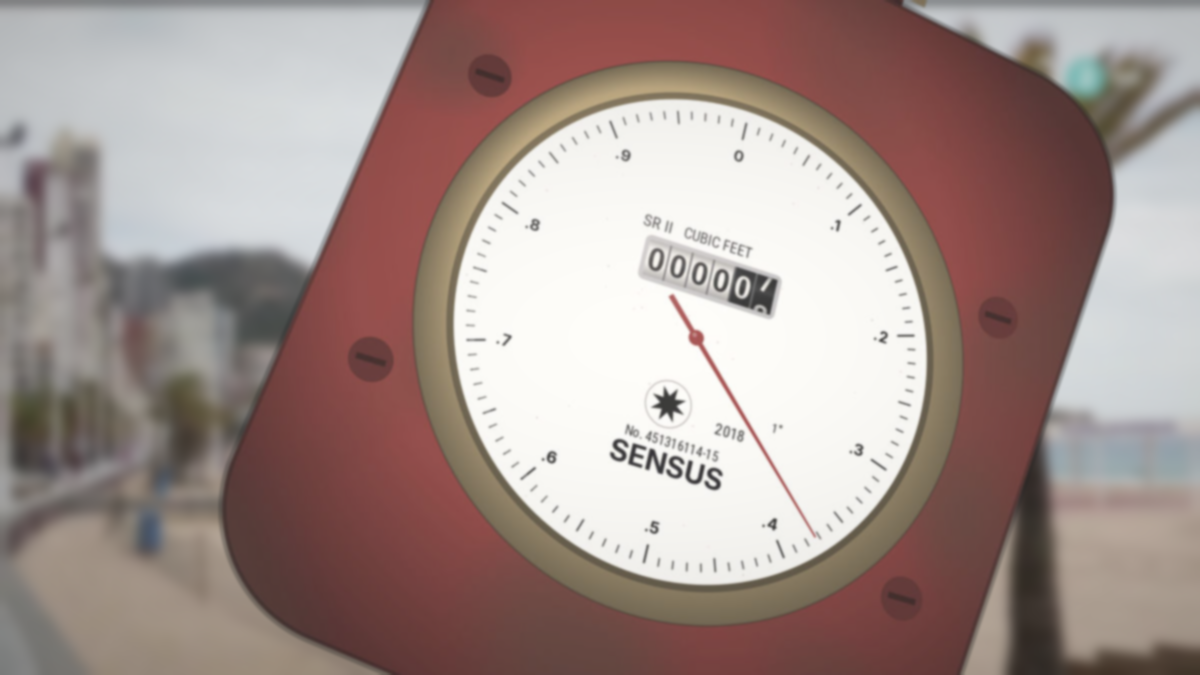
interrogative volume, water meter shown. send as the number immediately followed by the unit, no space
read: 7.37ft³
